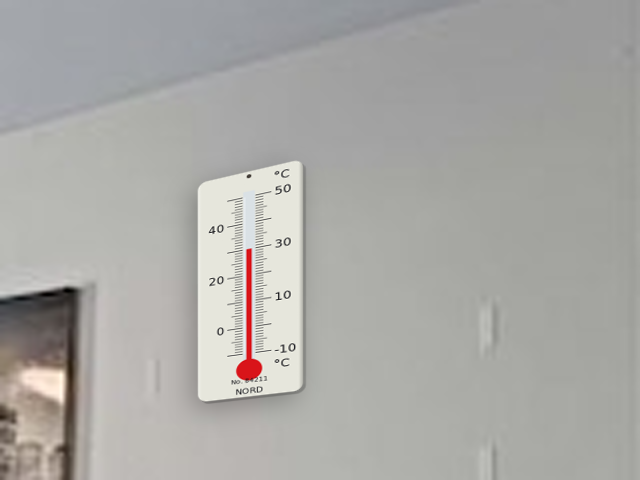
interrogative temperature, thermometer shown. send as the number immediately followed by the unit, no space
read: 30°C
